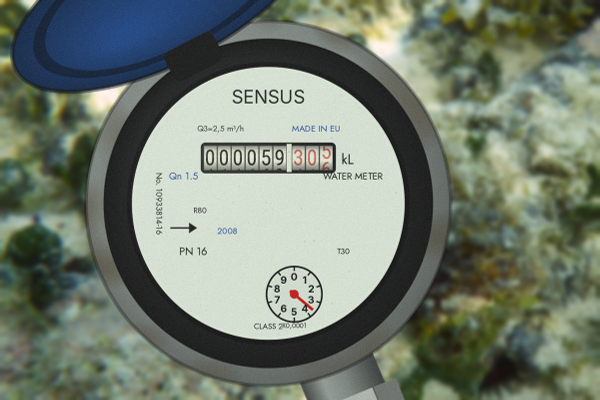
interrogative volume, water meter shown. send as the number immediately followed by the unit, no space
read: 59.3053kL
